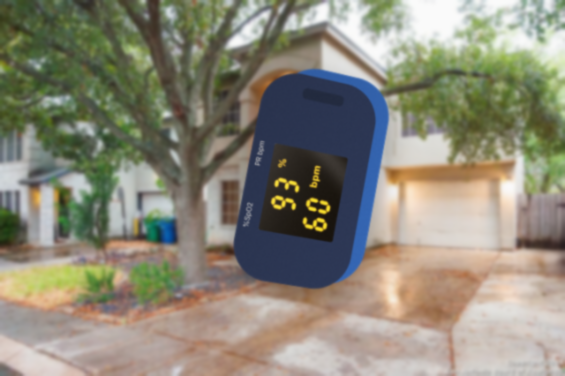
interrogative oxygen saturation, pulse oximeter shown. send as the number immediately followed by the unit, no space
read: 93%
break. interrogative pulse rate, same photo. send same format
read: 60bpm
